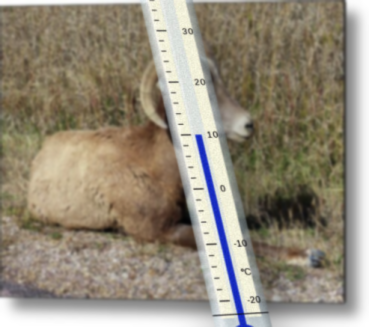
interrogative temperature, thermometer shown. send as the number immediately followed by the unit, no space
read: 10°C
